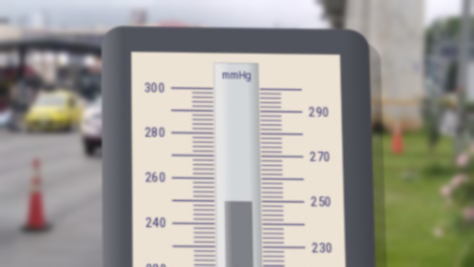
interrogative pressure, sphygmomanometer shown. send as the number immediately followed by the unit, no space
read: 250mmHg
